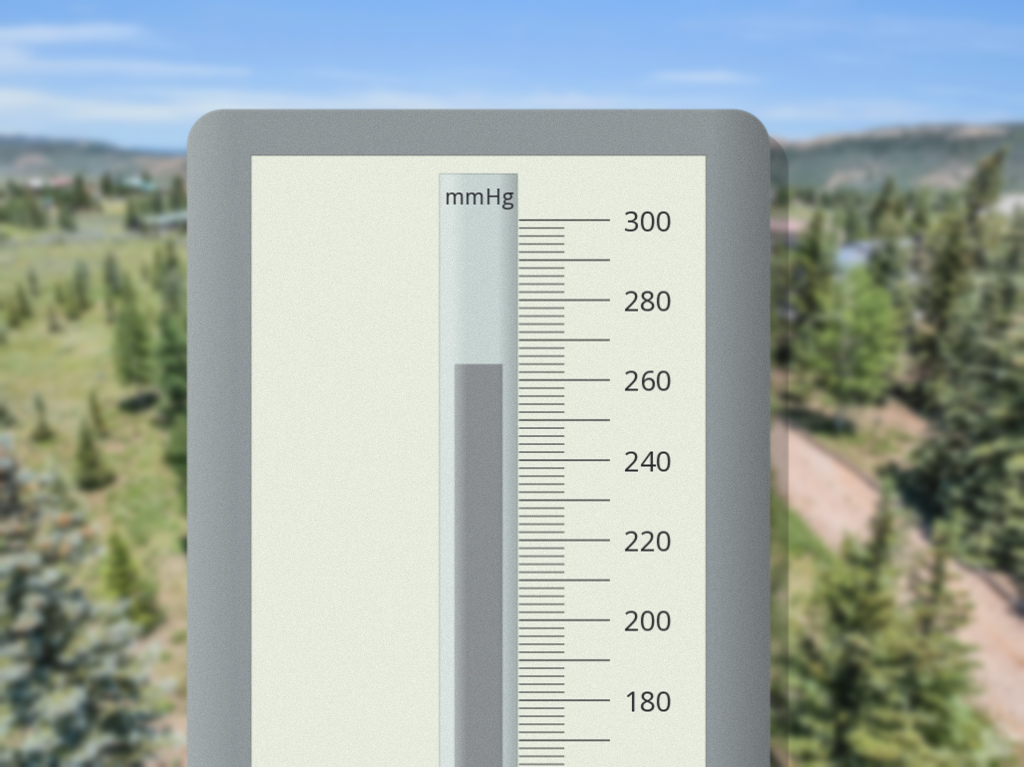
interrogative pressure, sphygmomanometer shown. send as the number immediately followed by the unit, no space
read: 264mmHg
